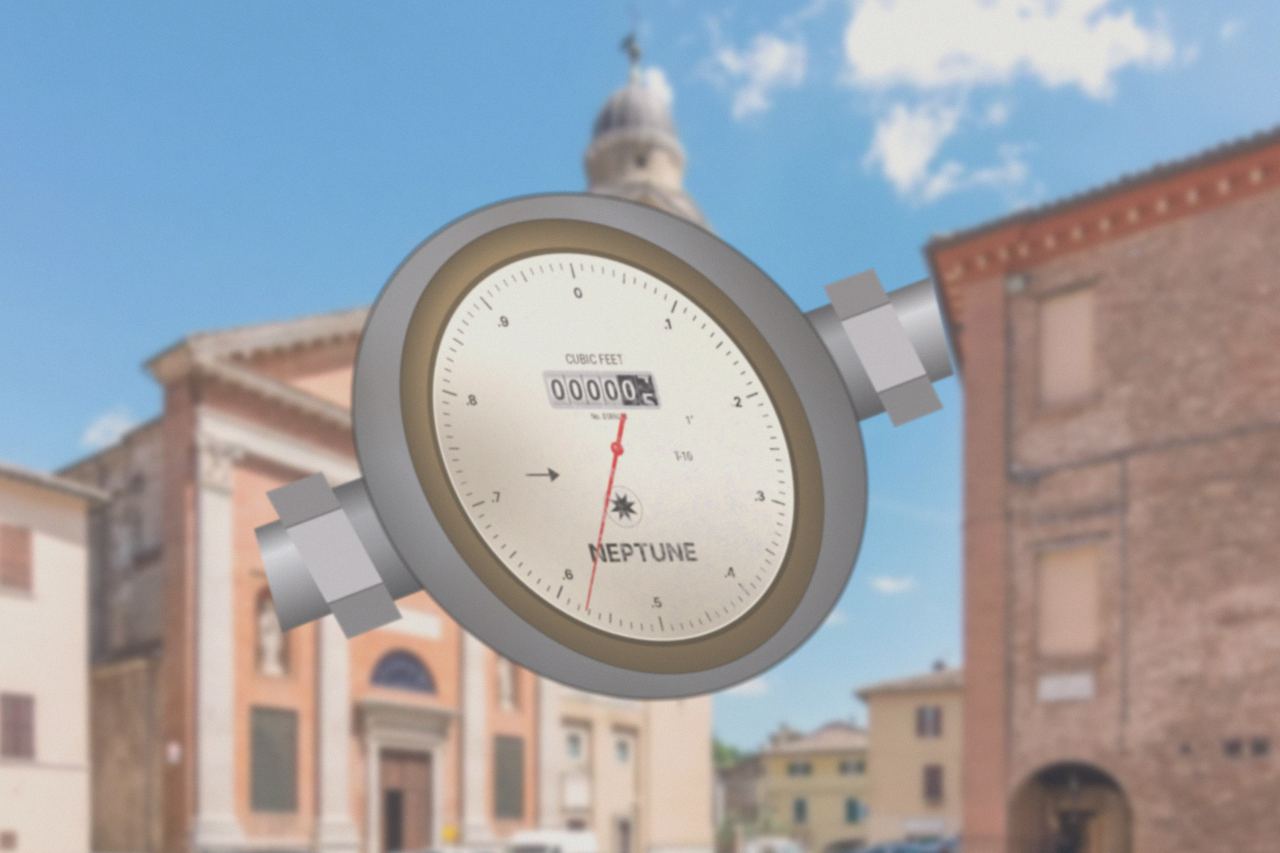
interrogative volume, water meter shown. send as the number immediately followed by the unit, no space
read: 4.57ft³
